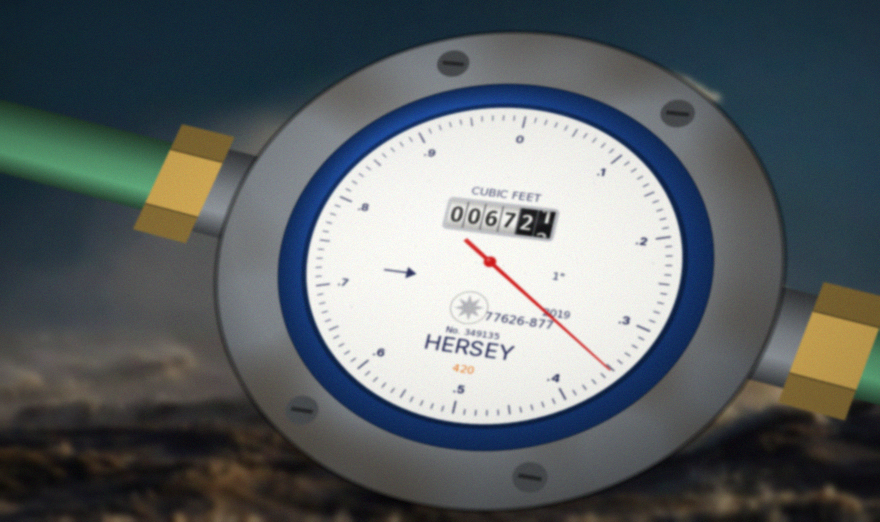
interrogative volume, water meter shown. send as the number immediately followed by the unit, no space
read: 6721.35ft³
